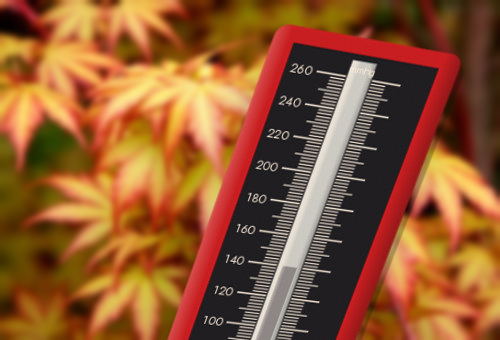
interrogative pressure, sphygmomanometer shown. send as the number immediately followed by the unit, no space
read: 140mmHg
